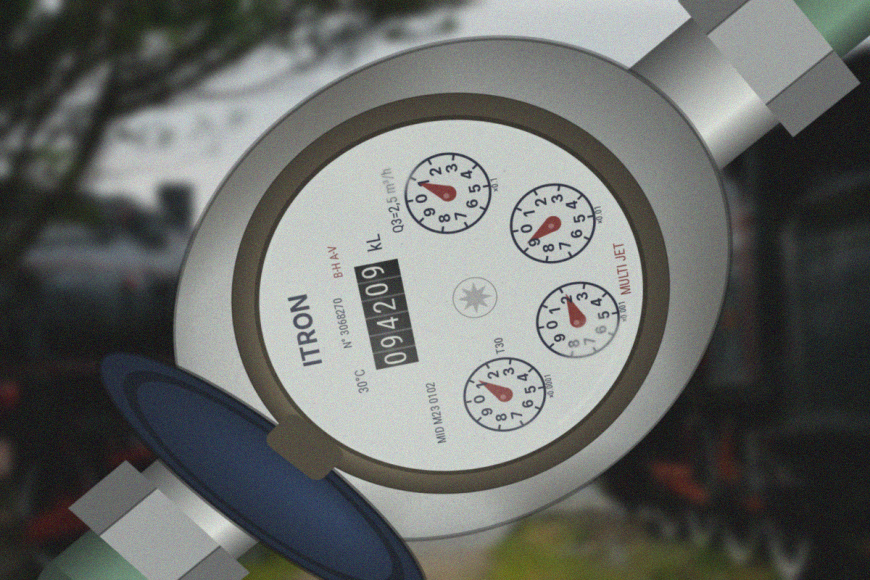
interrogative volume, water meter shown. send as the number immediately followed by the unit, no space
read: 94209.0921kL
